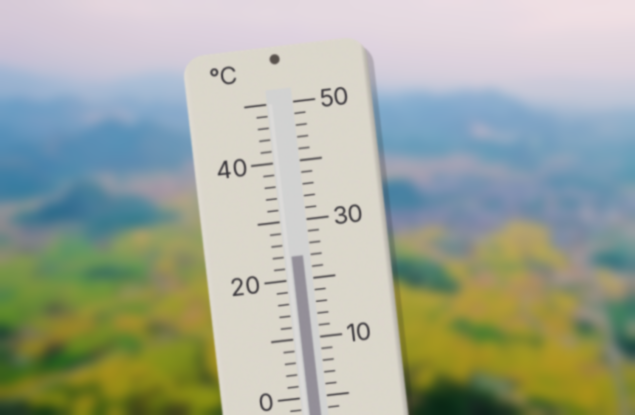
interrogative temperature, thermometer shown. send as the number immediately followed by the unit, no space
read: 24°C
